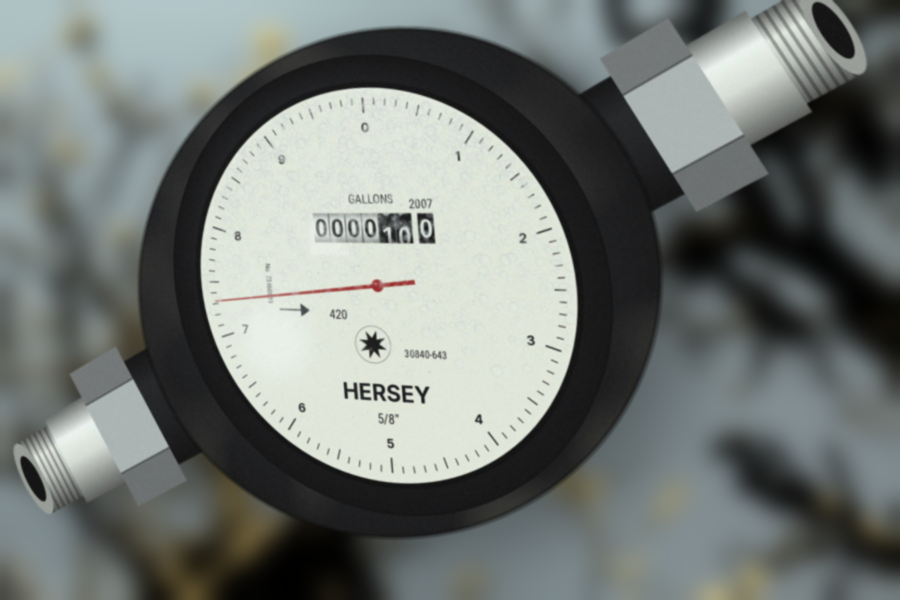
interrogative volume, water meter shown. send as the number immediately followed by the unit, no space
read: 97.3gal
